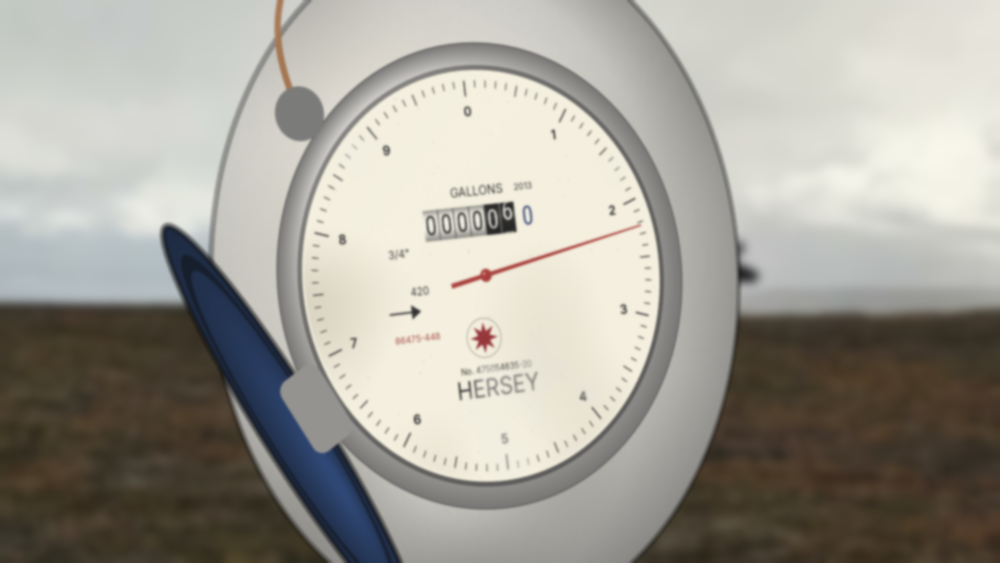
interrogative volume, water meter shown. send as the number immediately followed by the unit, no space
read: 62.2gal
